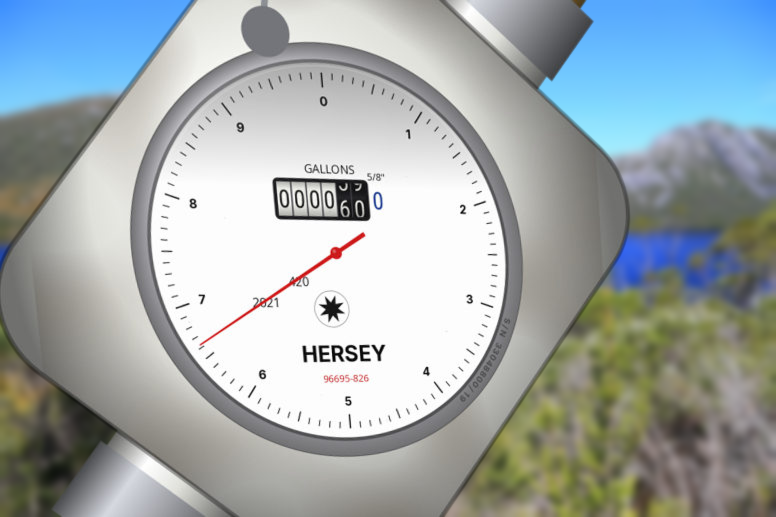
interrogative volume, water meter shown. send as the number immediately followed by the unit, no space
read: 596.6gal
